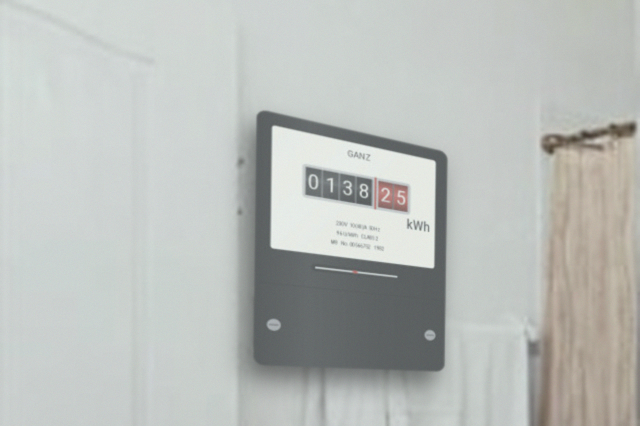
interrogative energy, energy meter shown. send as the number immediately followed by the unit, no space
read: 138.25kWh
